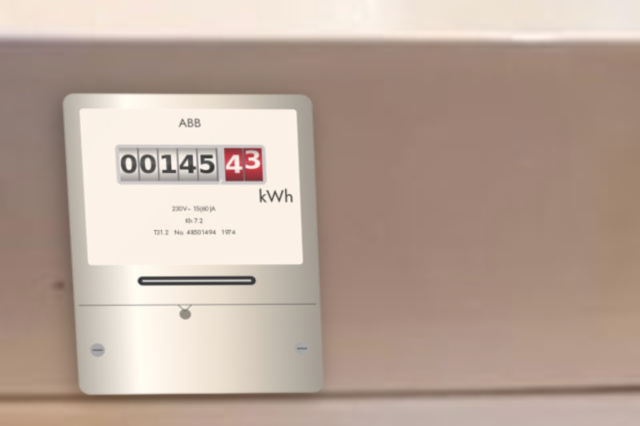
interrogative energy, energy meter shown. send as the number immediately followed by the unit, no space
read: 145.43kWh
